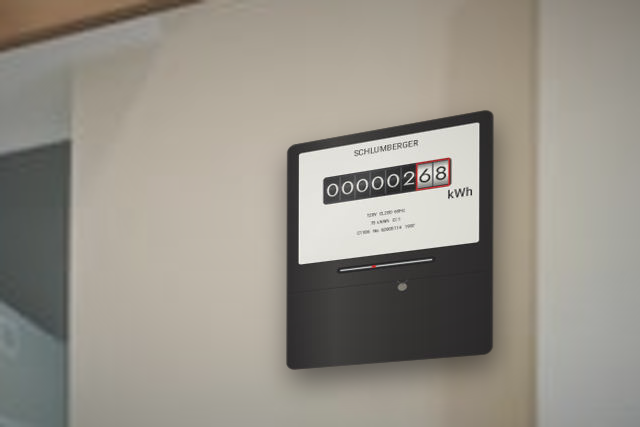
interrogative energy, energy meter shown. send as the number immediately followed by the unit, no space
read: 2.68kWh
